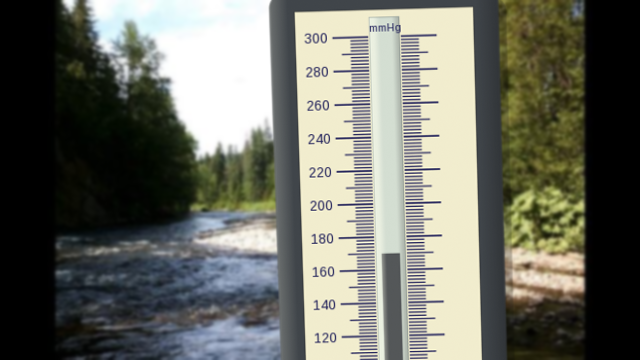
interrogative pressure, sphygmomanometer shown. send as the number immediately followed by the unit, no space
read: 170mmHg
